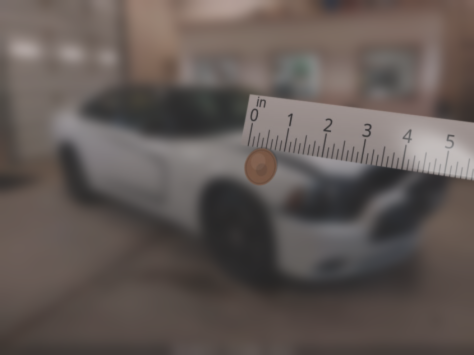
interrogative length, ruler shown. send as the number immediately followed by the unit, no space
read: 0.875in
